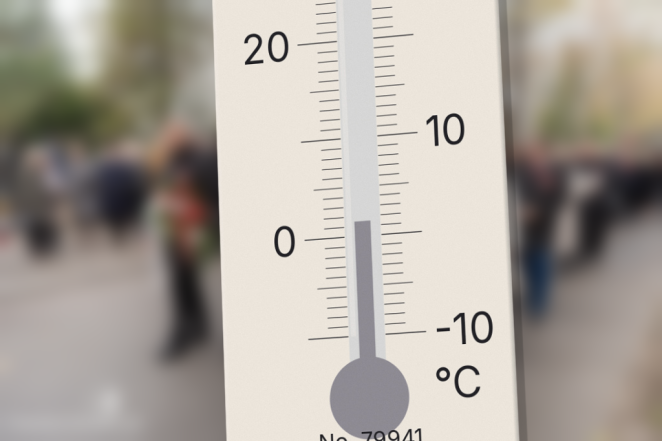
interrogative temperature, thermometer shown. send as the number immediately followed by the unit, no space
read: 1.5°C
